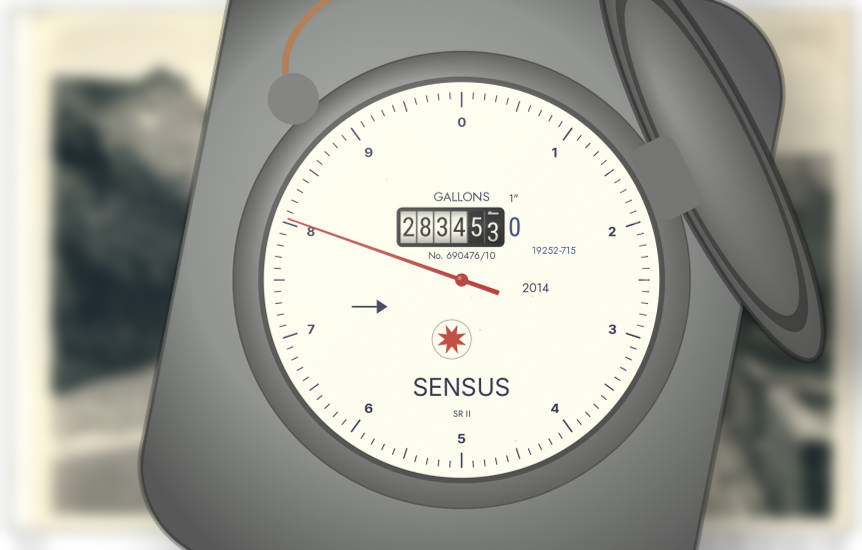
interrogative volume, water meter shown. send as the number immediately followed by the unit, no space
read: 2834528.0gal
